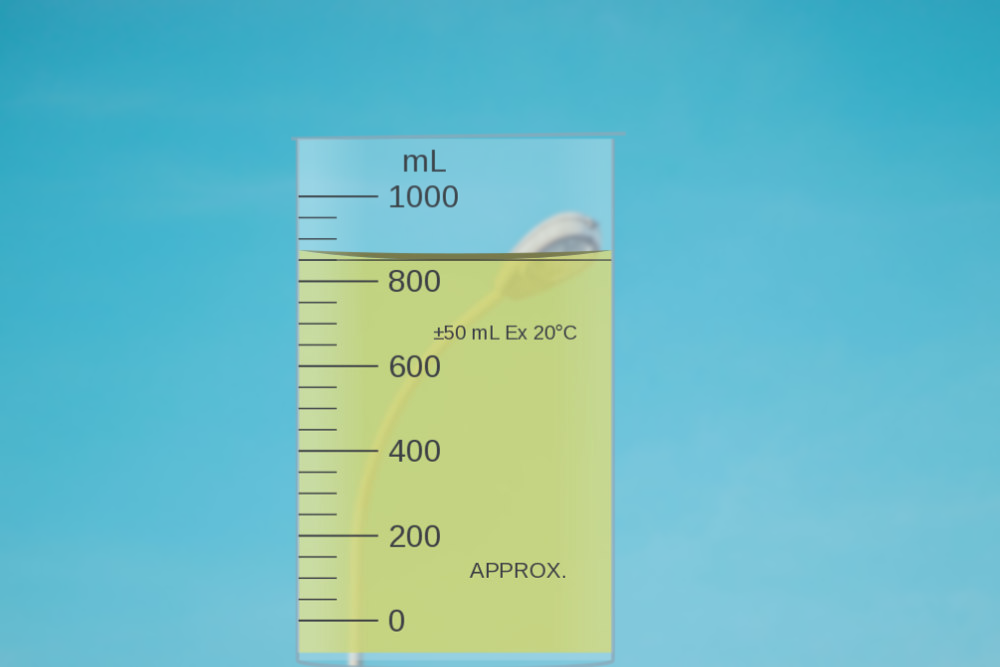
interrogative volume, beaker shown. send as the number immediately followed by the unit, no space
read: 850mL
